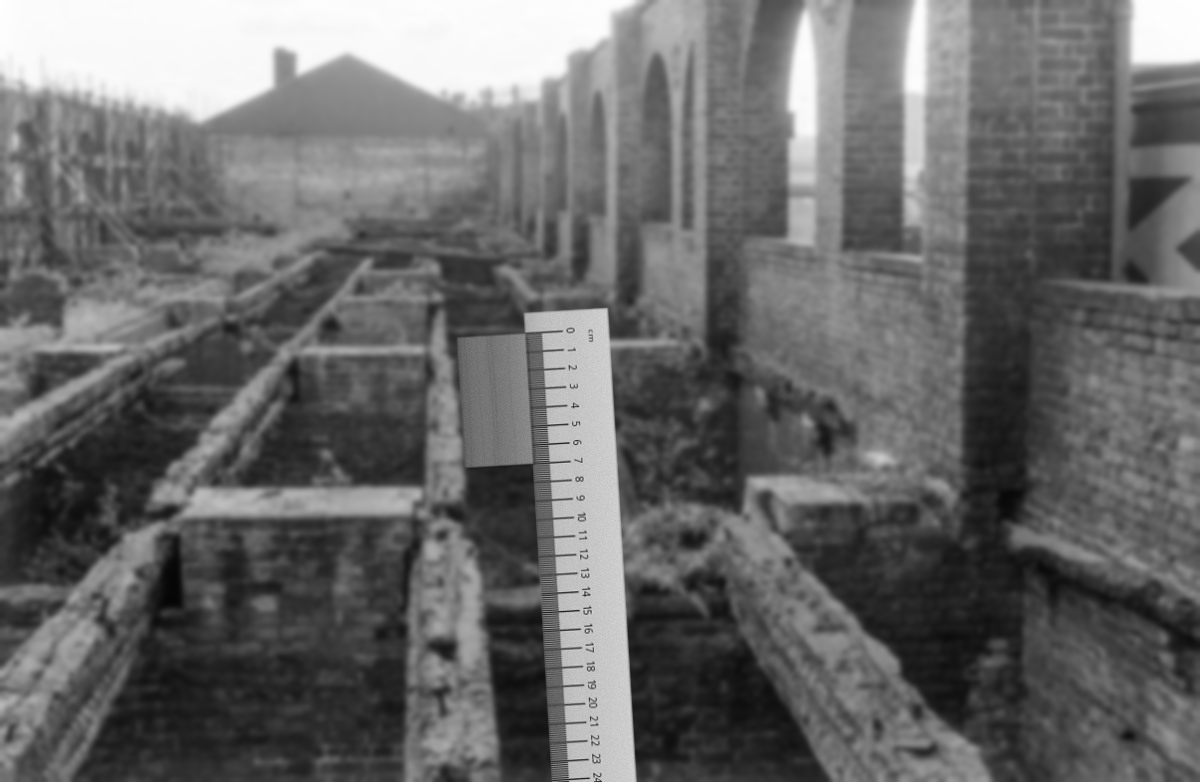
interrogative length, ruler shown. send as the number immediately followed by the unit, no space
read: 7cm
